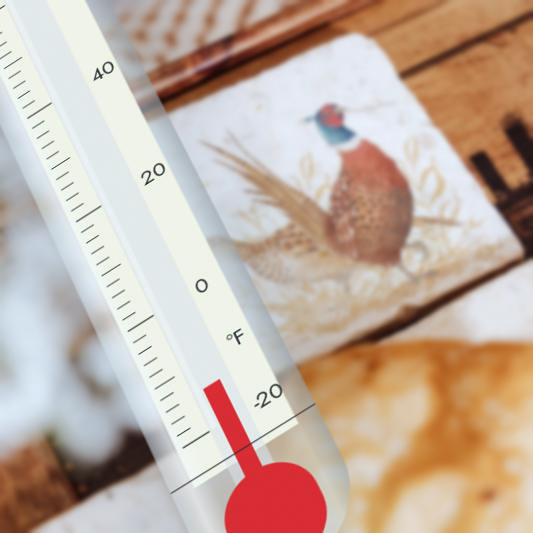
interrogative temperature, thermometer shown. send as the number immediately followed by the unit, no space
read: -14°F
